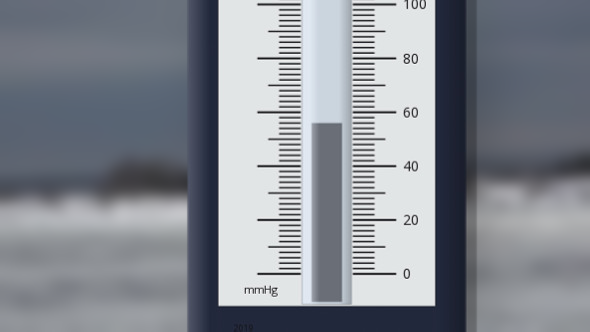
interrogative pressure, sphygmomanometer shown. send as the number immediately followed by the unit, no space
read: 56mmHg
